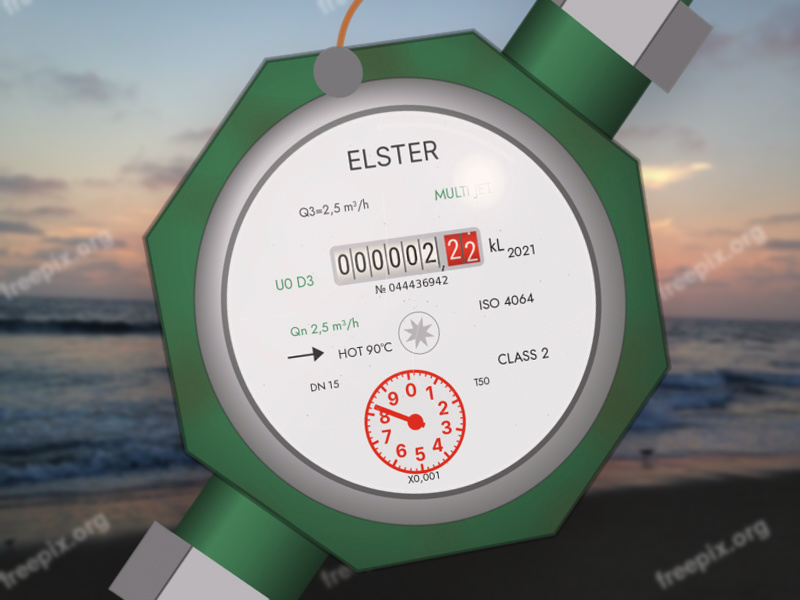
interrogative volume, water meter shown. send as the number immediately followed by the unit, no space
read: 2.218kL
